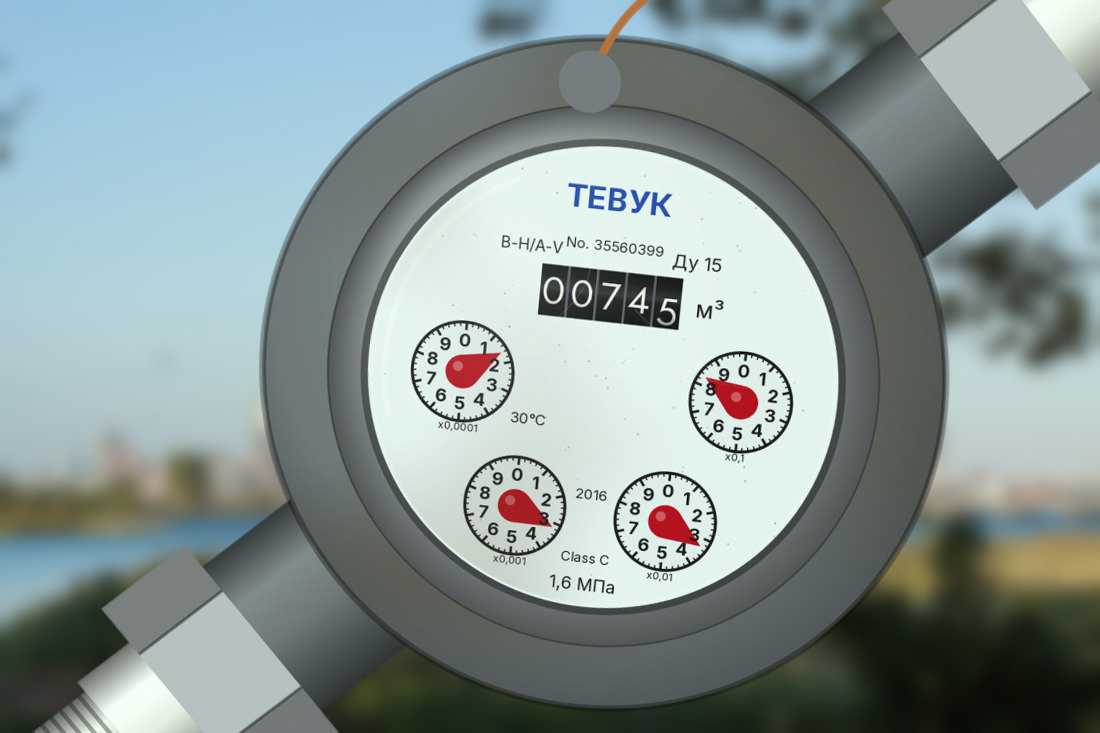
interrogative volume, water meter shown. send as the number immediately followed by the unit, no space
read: 744.8331m³
